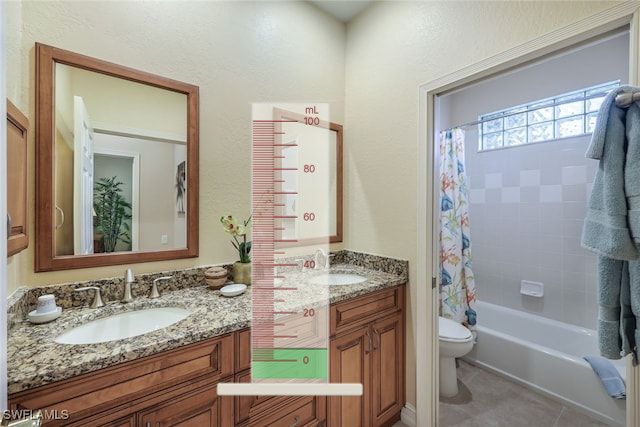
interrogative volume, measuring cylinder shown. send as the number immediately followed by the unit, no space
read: 5mL
